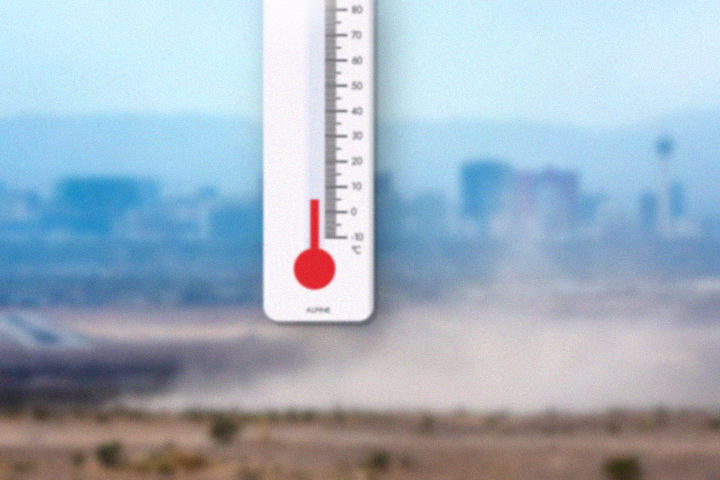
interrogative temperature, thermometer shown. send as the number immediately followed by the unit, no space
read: 5°C
